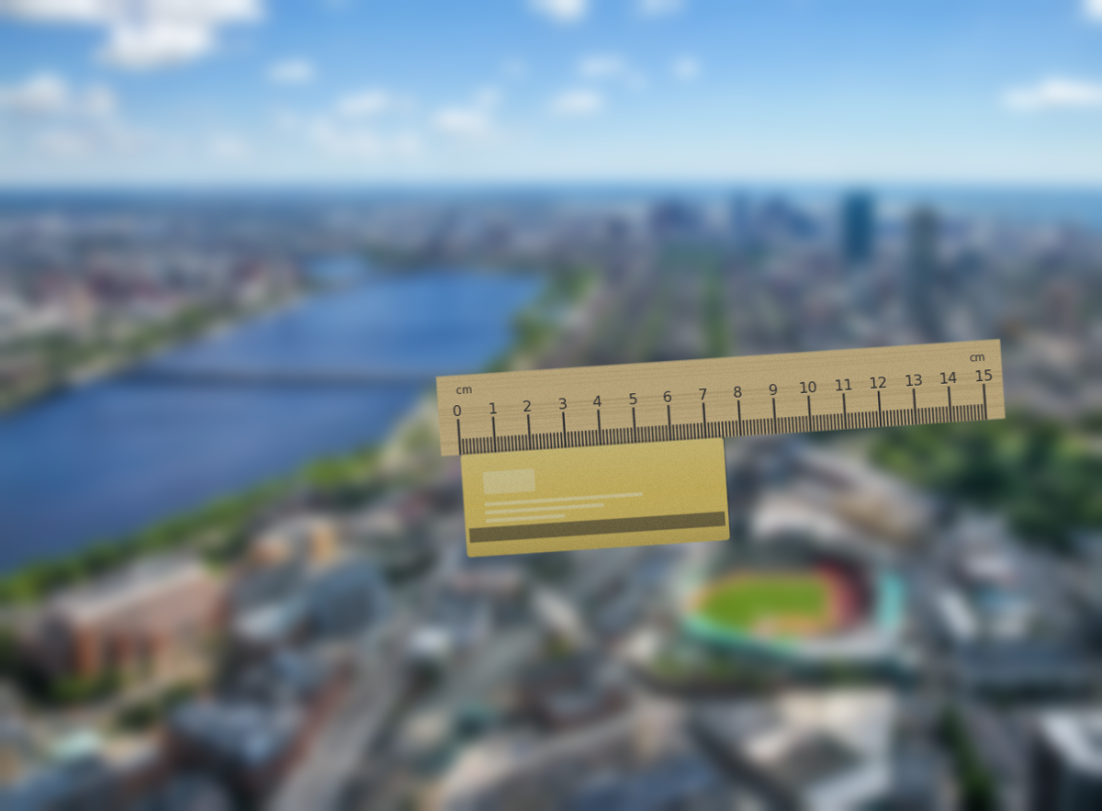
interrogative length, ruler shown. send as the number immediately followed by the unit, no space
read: 7.5cm
